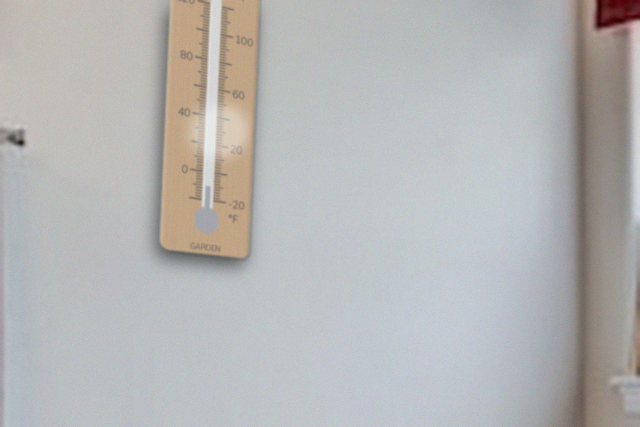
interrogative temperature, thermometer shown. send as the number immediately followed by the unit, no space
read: -10°F
